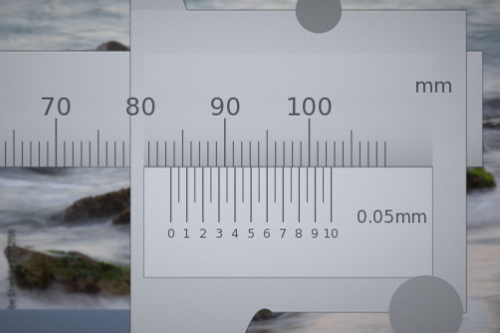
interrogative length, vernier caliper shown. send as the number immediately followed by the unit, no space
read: 83.6mm
